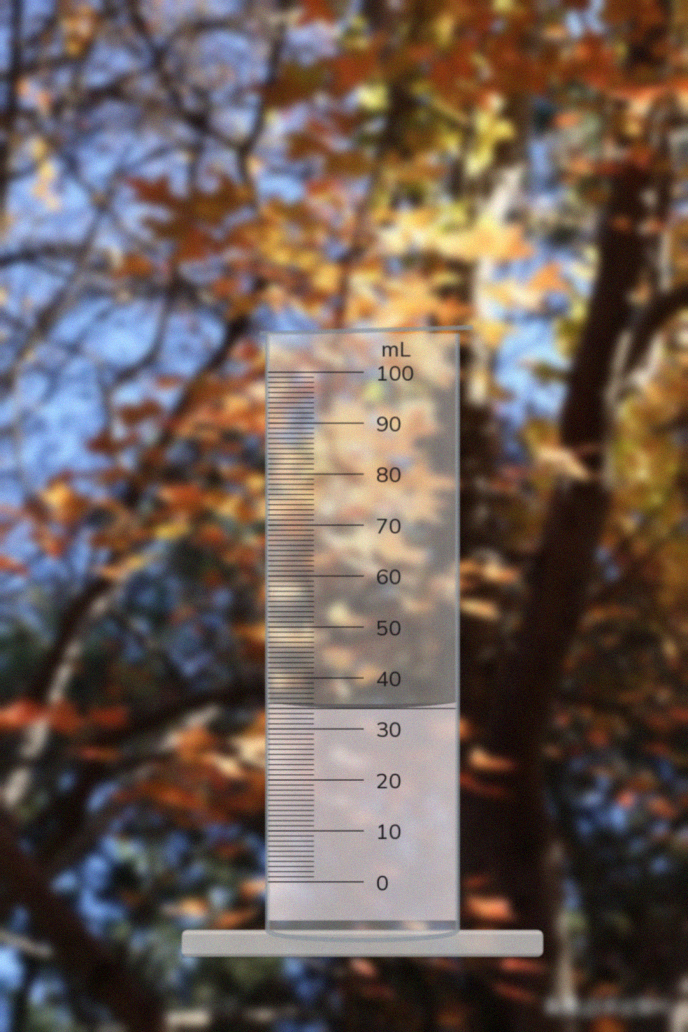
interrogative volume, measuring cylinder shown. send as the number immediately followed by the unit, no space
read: 34mL
